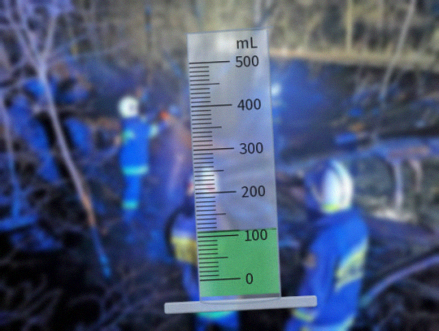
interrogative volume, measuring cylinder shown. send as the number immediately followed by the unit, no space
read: 110mL
